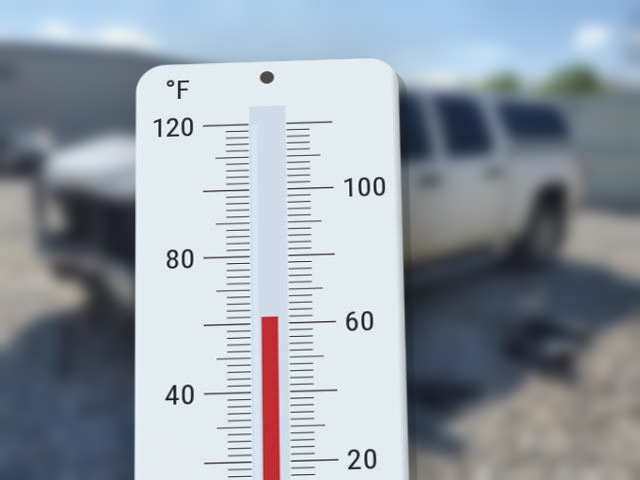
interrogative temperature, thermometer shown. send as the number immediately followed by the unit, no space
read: 62°F
